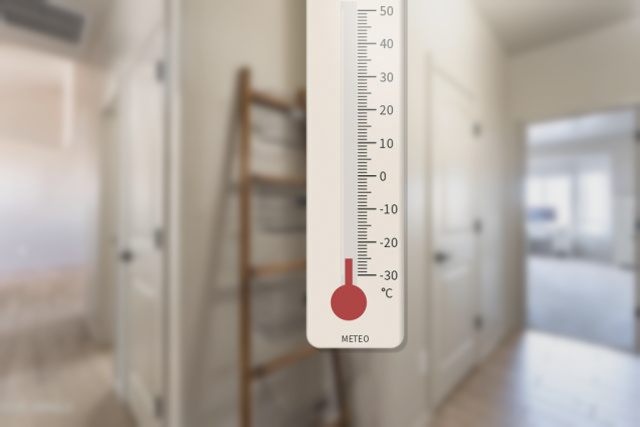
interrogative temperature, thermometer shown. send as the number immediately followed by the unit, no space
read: -25°C
